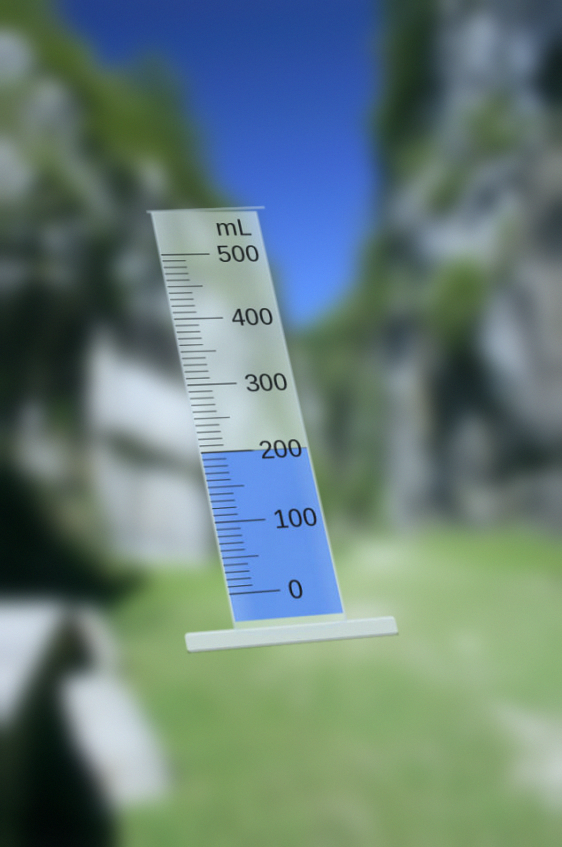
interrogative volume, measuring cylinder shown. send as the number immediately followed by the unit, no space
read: 200mL
